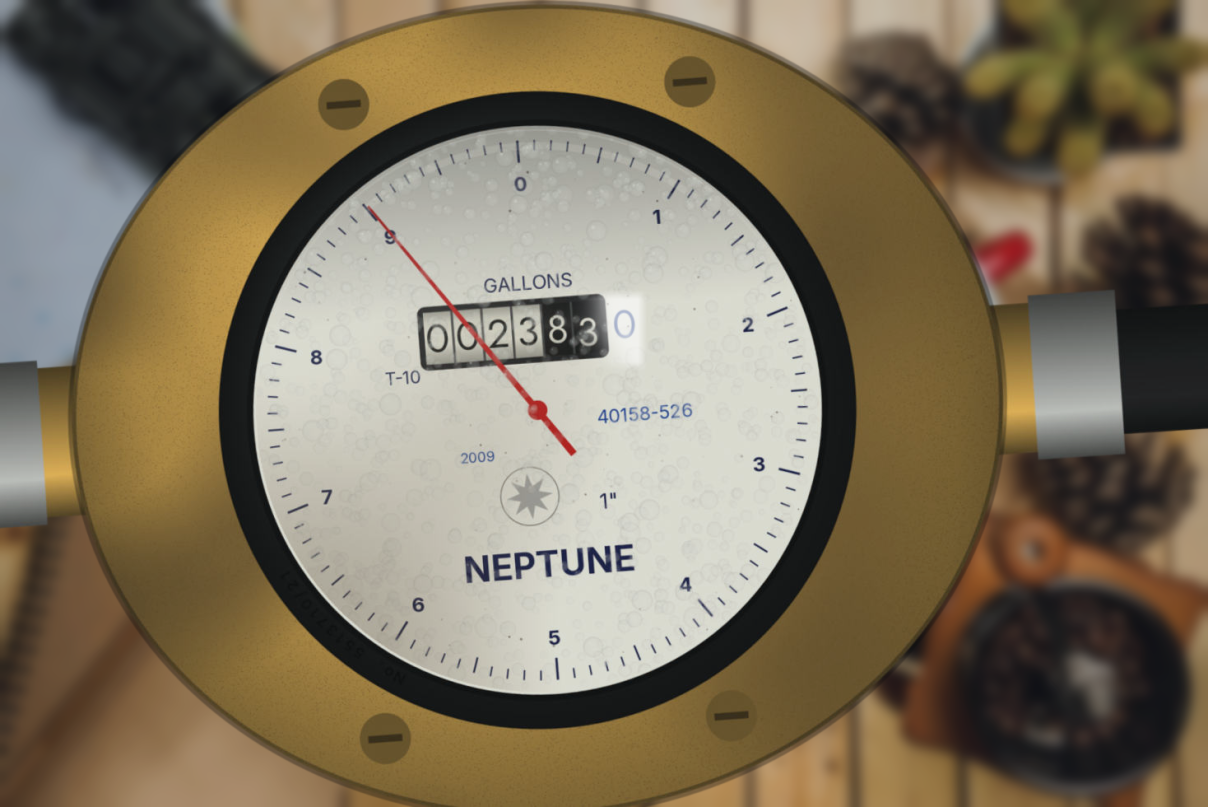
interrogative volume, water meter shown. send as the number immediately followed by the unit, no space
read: 23829.0gal
